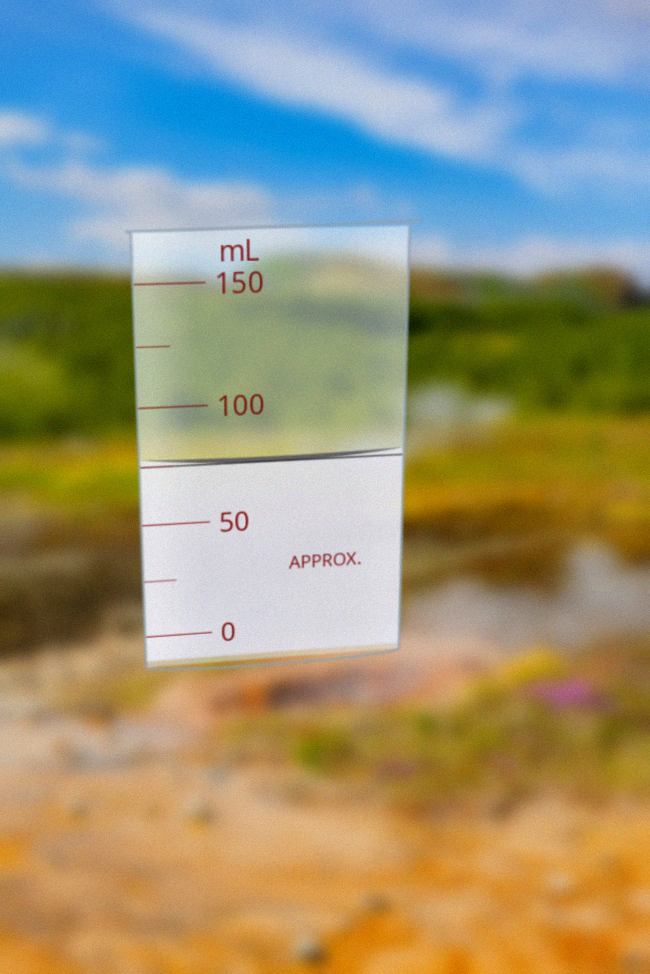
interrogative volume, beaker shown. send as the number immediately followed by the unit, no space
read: 75mL
